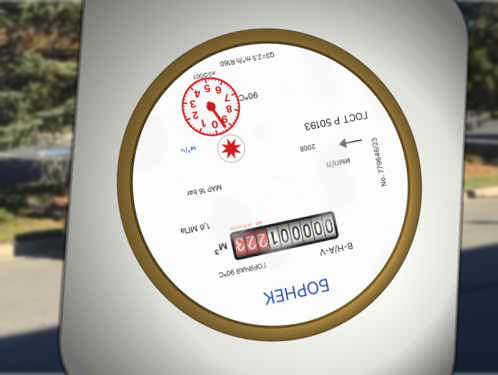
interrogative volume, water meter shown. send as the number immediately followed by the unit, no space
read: 1.2229m³
